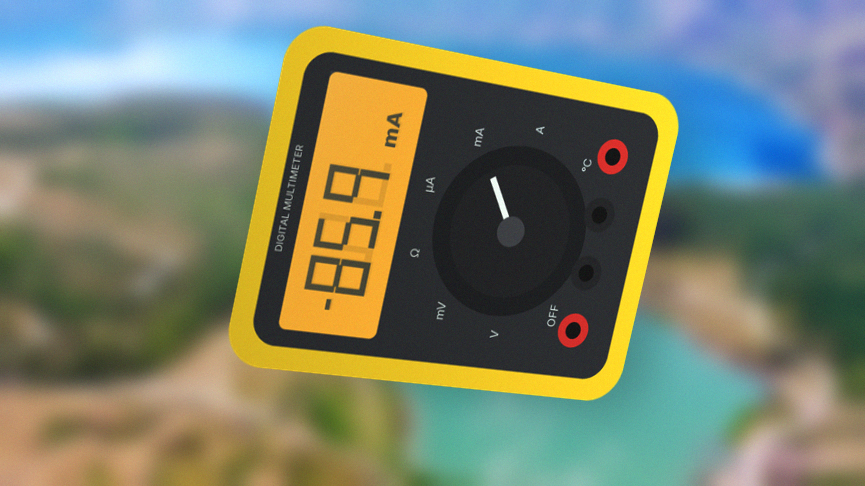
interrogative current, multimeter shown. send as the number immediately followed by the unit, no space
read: -85.9mA
